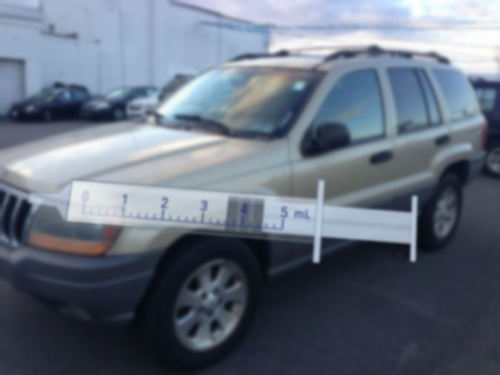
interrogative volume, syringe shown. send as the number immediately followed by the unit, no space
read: 3.6mL
